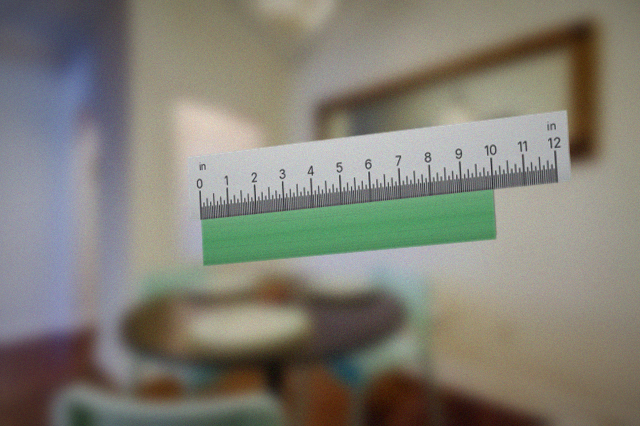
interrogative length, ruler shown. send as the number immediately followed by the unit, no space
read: 10in
